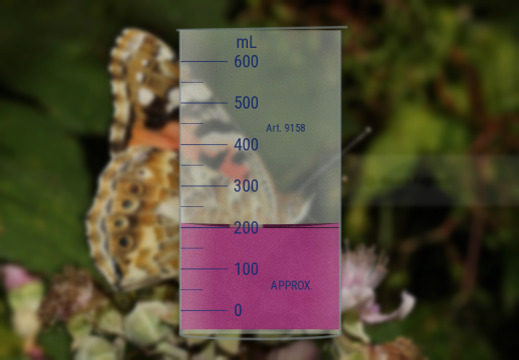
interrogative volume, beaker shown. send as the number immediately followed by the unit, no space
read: 200mL
